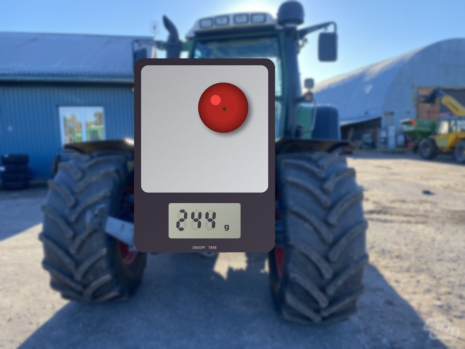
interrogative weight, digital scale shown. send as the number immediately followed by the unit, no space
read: 244g
